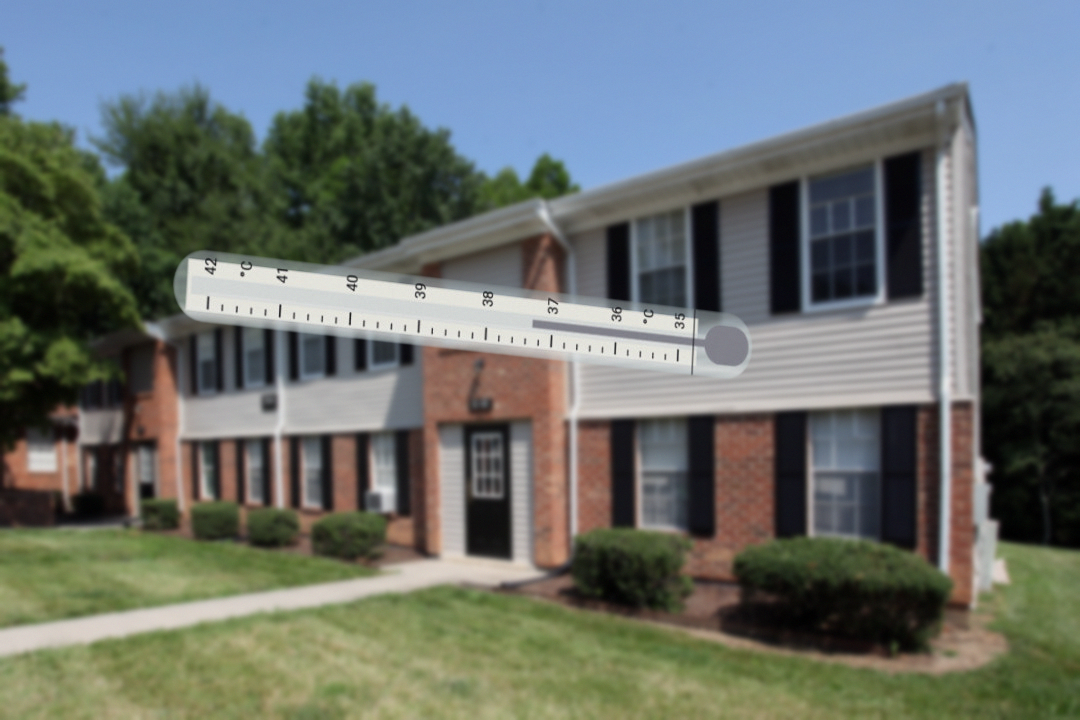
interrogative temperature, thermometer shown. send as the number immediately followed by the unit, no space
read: 37.3°C
